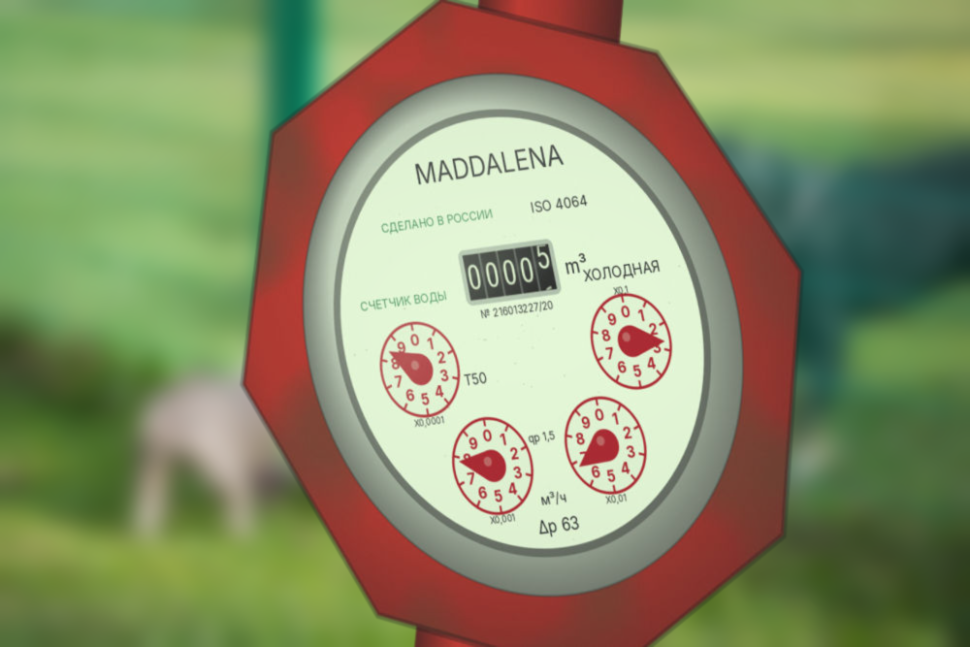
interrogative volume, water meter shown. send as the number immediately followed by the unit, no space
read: 5.2678m³
